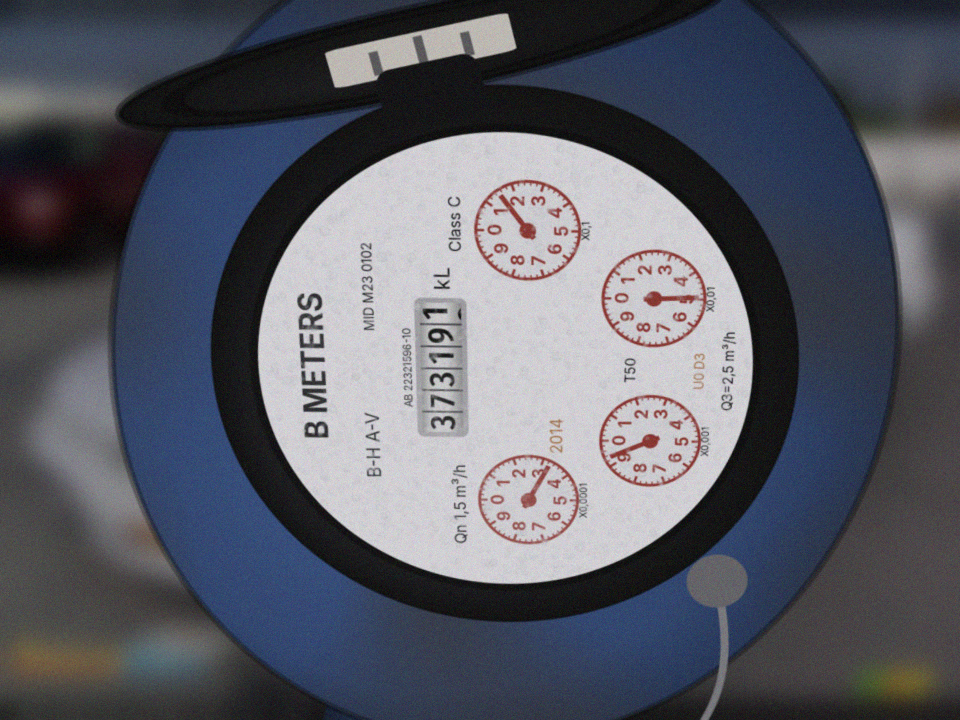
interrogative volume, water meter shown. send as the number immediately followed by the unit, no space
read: 373191.1493kL
